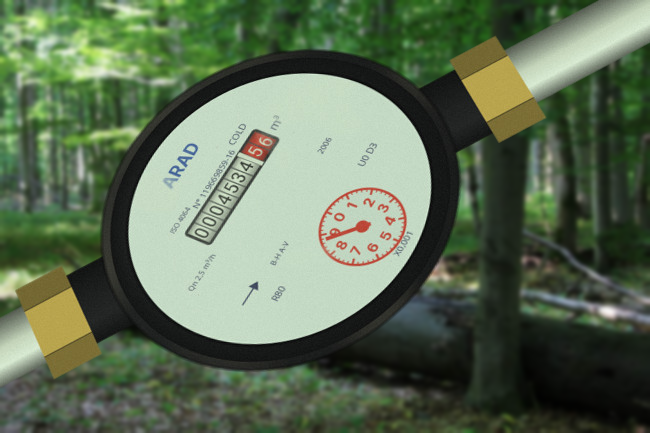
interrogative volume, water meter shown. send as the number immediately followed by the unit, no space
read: 4534.558m³
